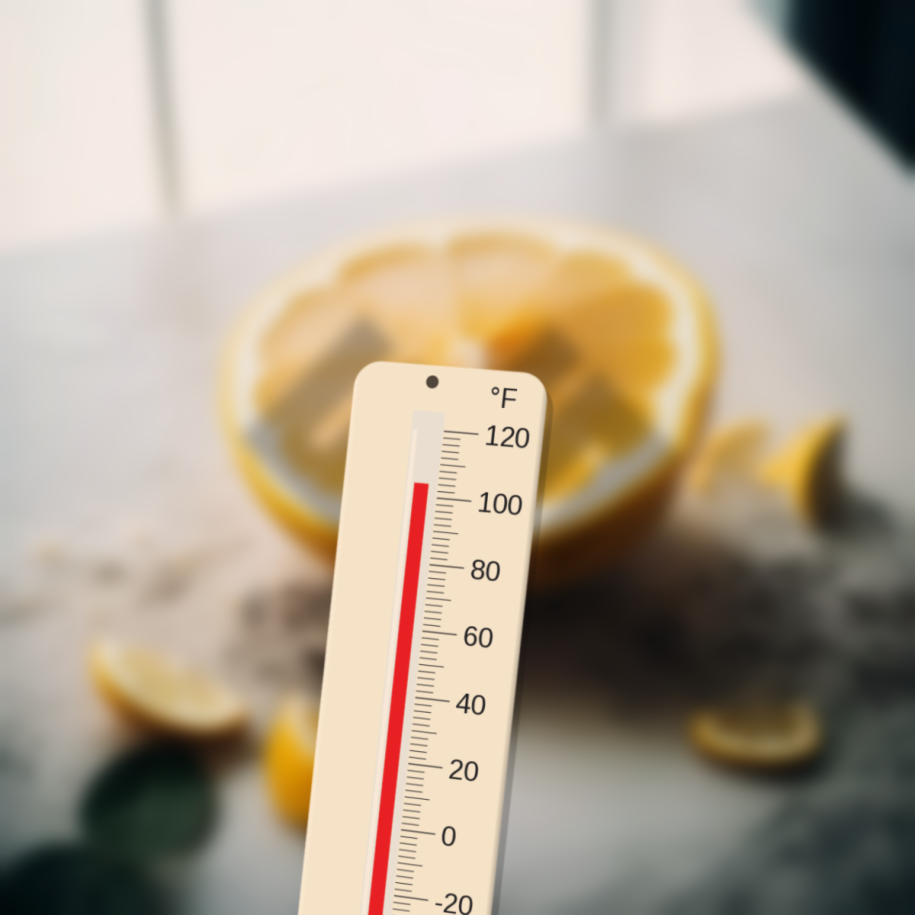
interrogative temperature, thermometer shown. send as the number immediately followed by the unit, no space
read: 104°F
